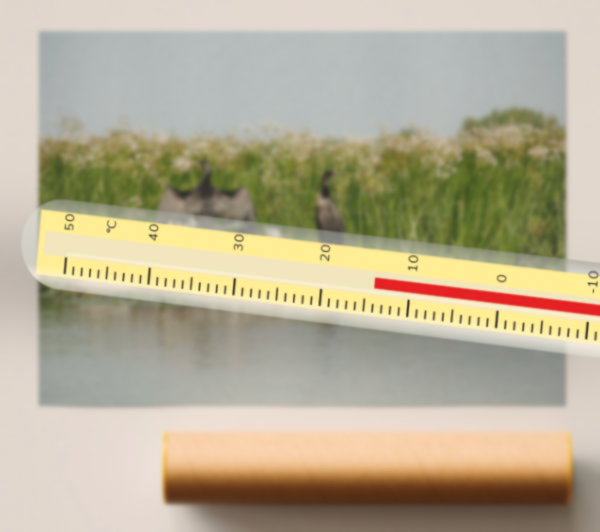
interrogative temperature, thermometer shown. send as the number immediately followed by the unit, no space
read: 14°C
